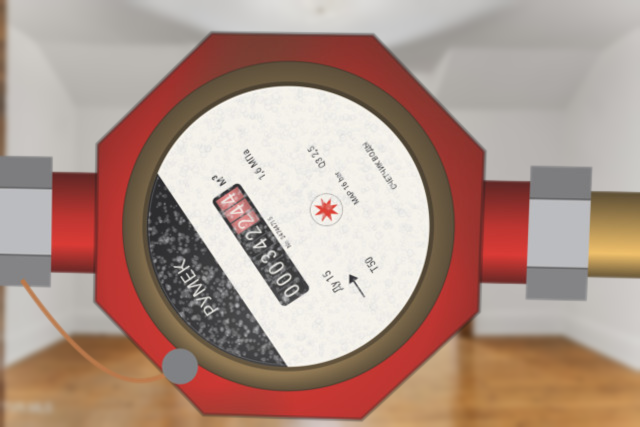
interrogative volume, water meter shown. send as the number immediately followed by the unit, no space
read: 342.244m³
